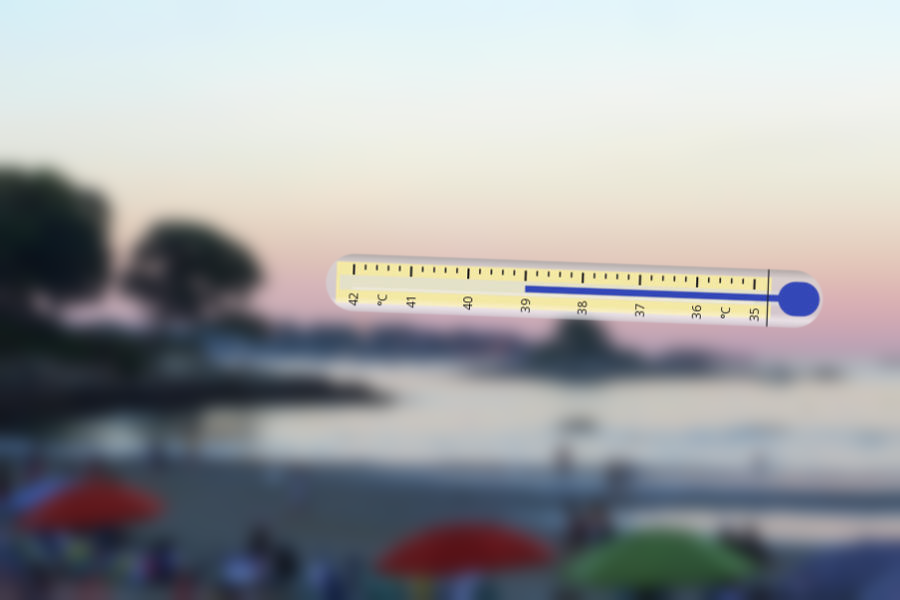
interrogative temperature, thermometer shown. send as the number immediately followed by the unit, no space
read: 39°C
